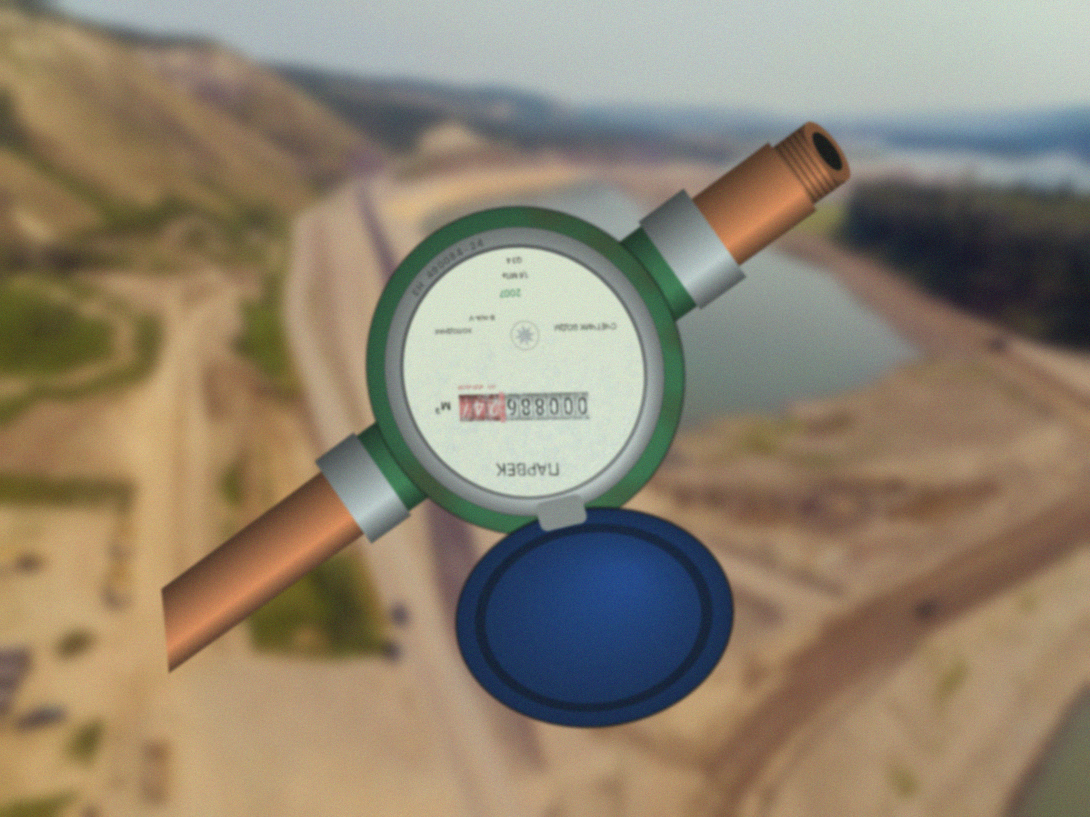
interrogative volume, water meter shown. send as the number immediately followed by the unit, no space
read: 886.247m³
